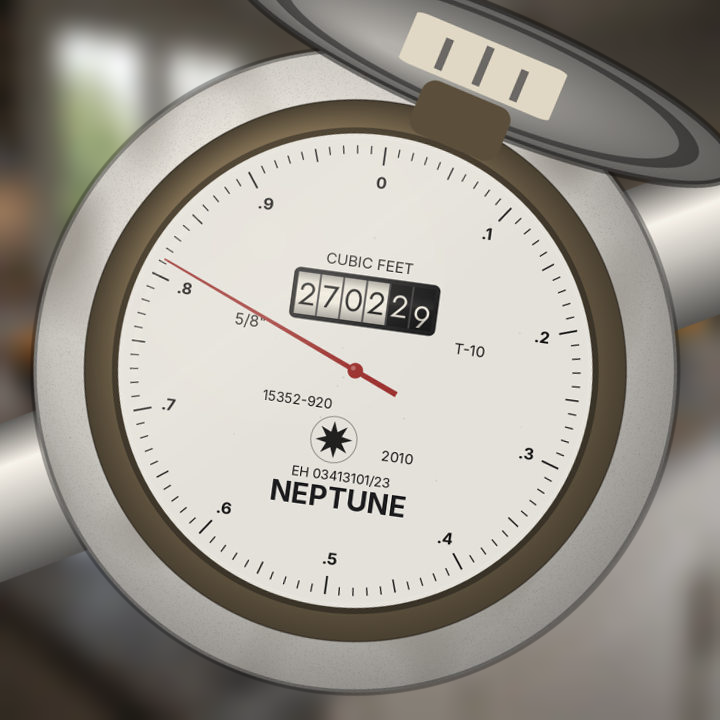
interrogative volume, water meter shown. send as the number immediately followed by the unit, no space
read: 270228.81ft³
